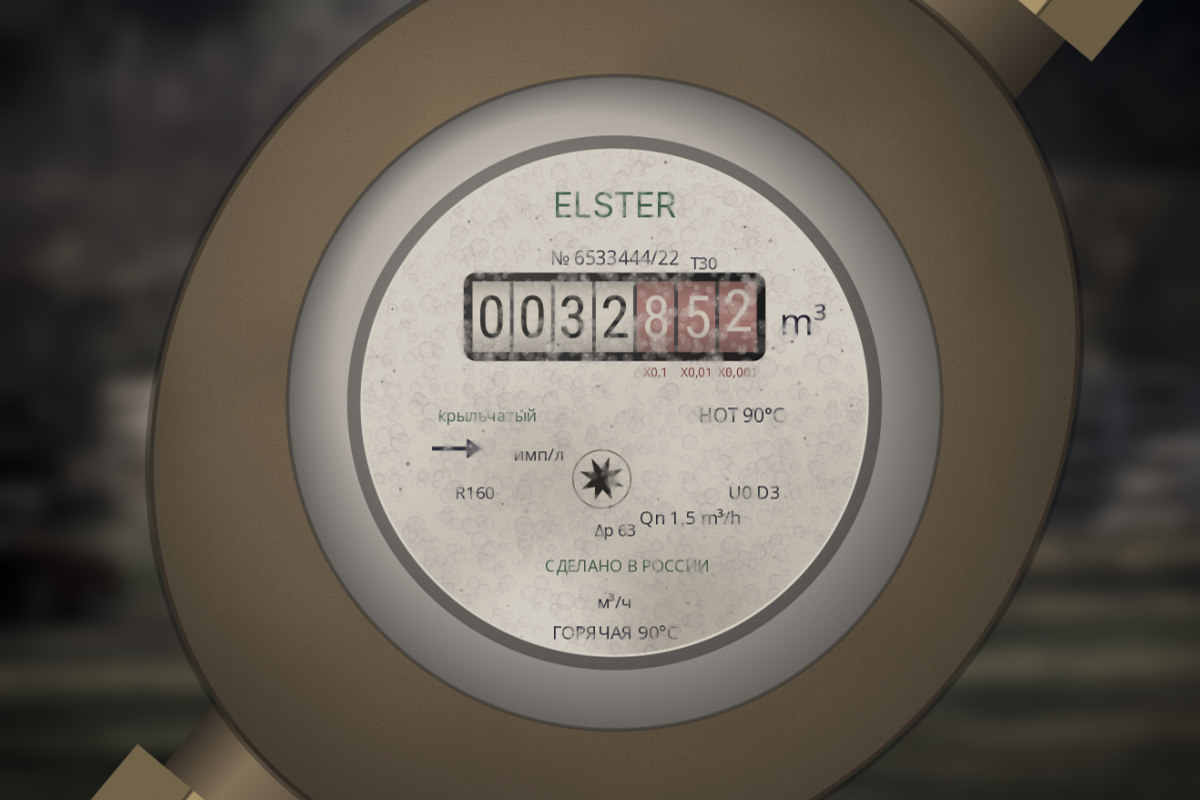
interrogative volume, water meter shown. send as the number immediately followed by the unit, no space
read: 32.852m³
